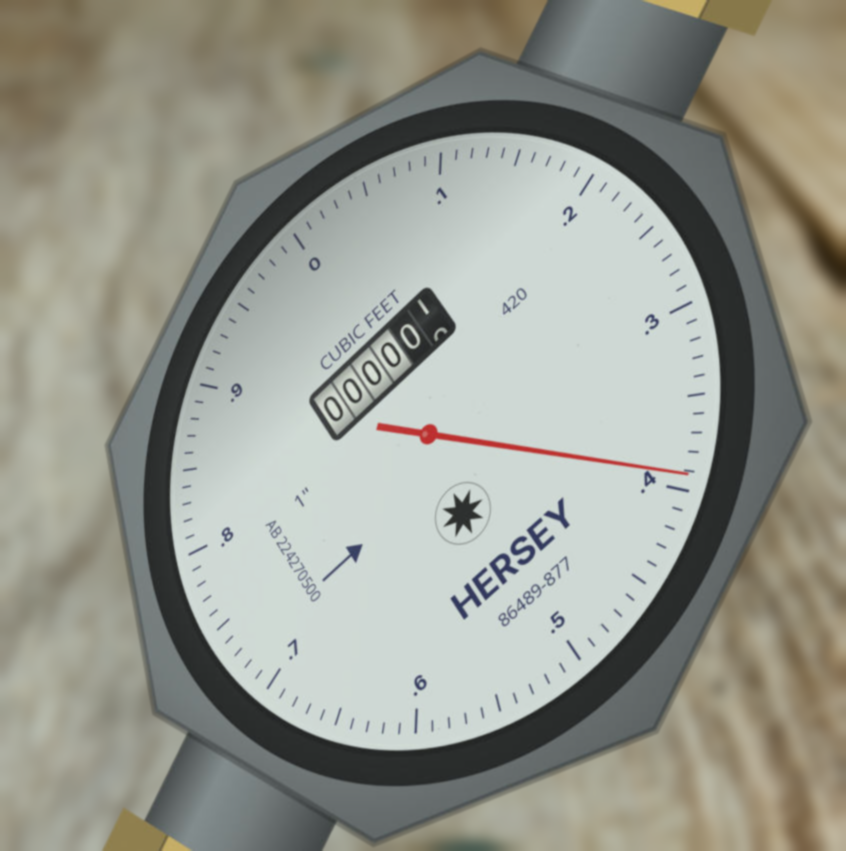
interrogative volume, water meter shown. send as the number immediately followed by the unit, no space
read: 1.39ft³
